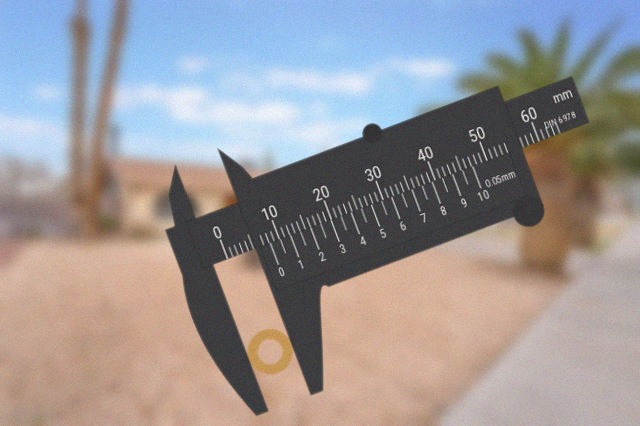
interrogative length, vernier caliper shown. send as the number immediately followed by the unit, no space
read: 8.2mm
